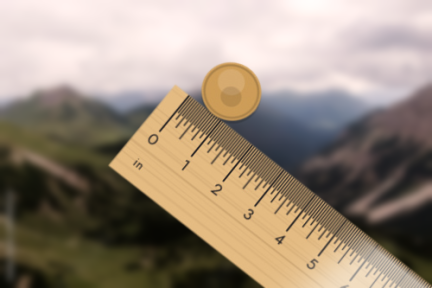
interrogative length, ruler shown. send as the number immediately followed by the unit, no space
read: 1.5in
